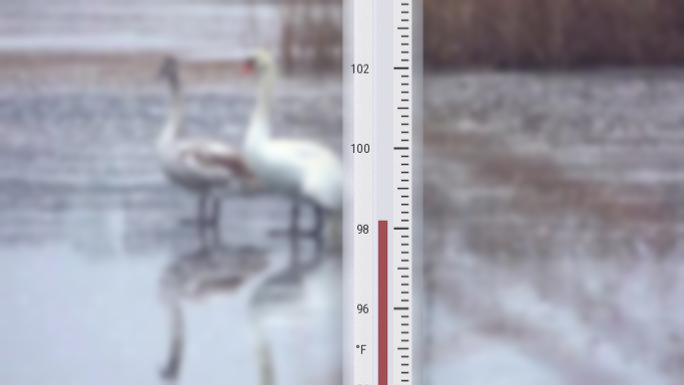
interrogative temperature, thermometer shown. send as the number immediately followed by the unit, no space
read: 98.2°F
